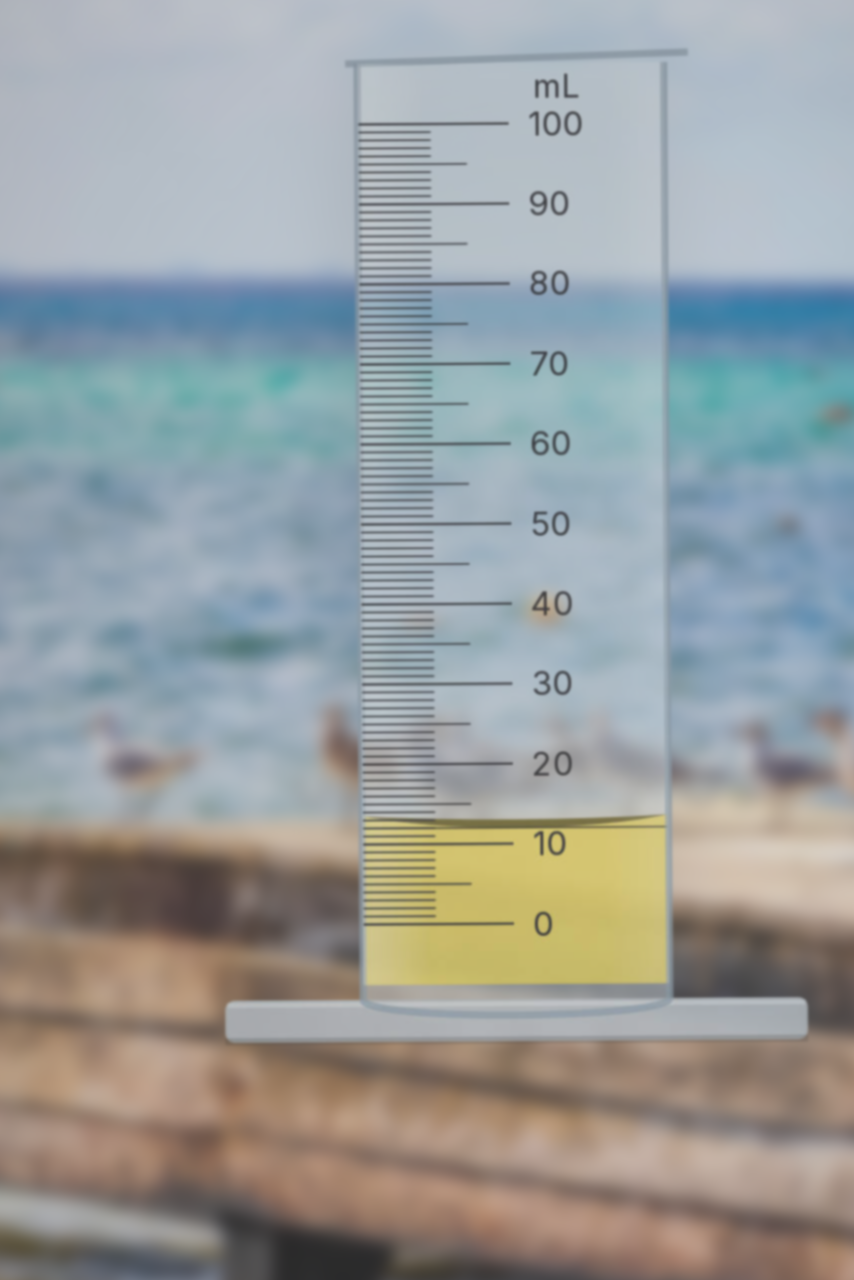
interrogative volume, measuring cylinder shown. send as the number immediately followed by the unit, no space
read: 12mL
